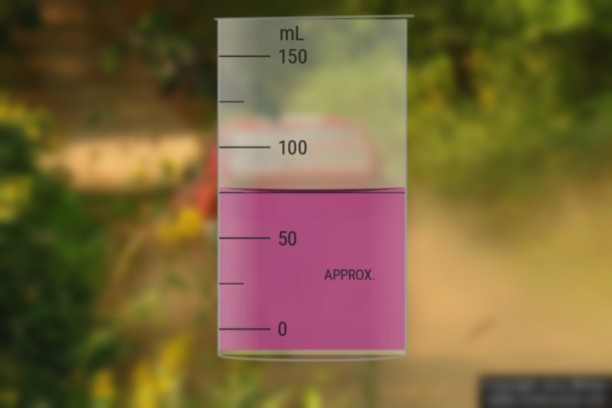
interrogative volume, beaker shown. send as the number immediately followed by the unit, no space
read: 75mL
